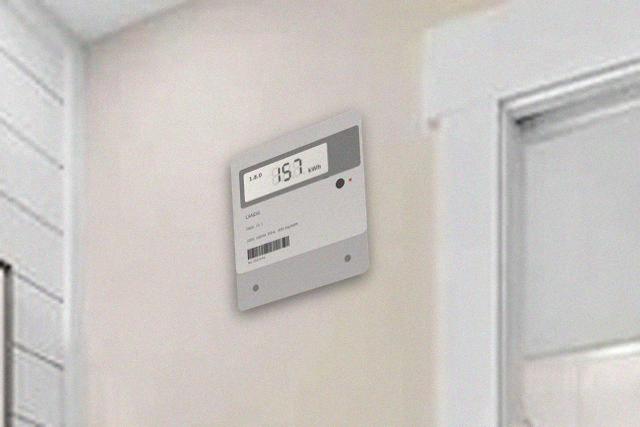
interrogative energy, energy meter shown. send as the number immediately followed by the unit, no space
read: 157kWh
